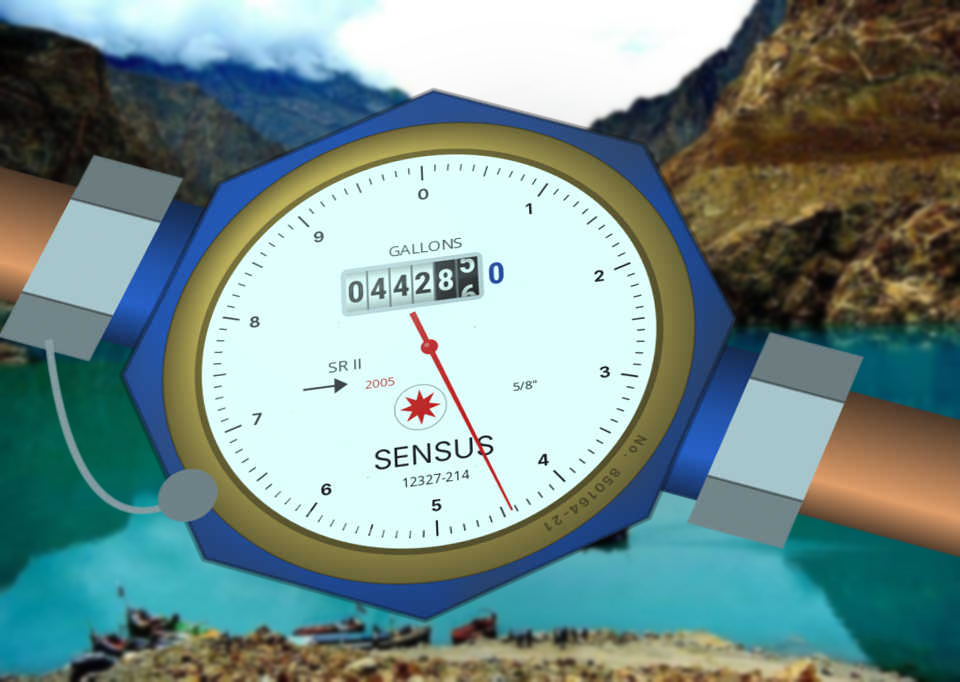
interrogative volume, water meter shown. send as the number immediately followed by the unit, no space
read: 442854.4gal
